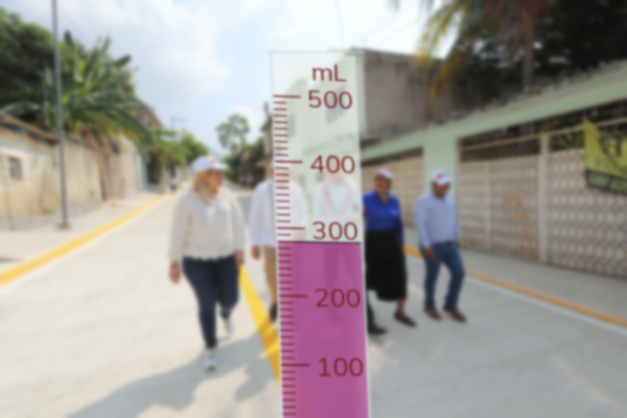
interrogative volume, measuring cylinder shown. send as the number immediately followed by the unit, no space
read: 280mL
